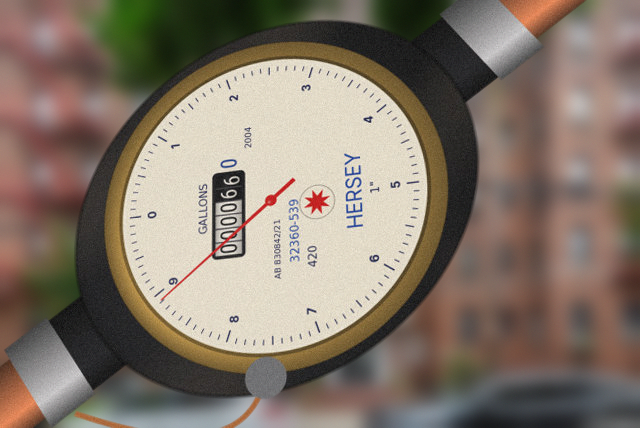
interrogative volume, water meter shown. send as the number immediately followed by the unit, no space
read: 658.9gal
